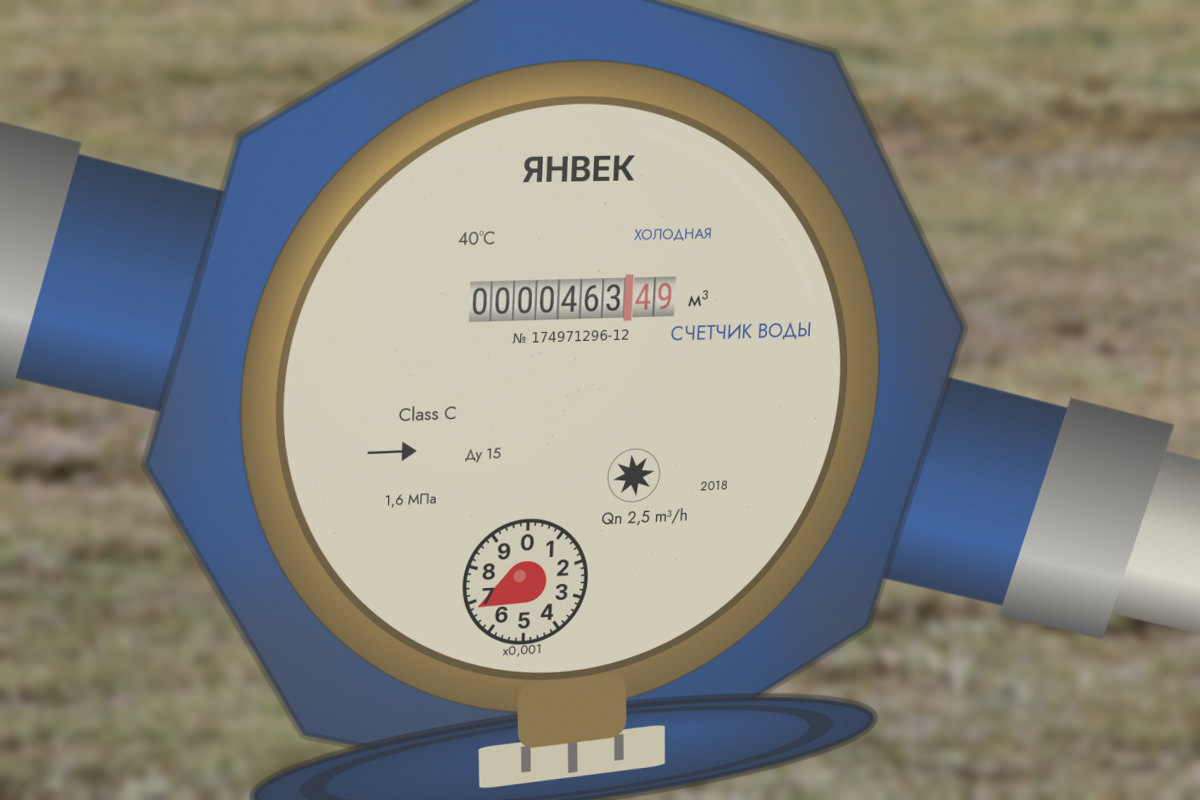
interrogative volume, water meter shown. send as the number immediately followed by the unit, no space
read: 463.496m³
